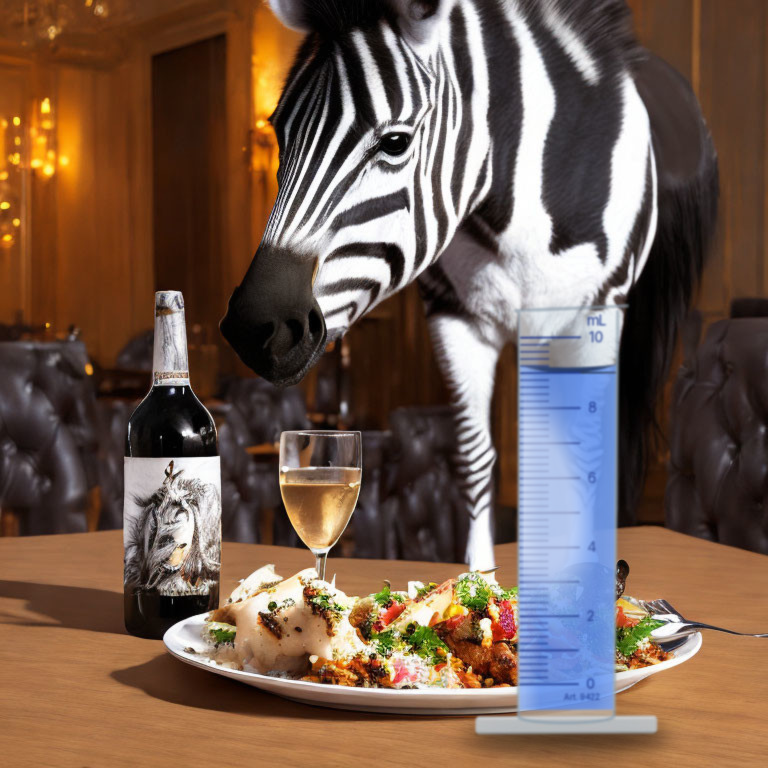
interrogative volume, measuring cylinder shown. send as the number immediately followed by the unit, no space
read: 9mL
